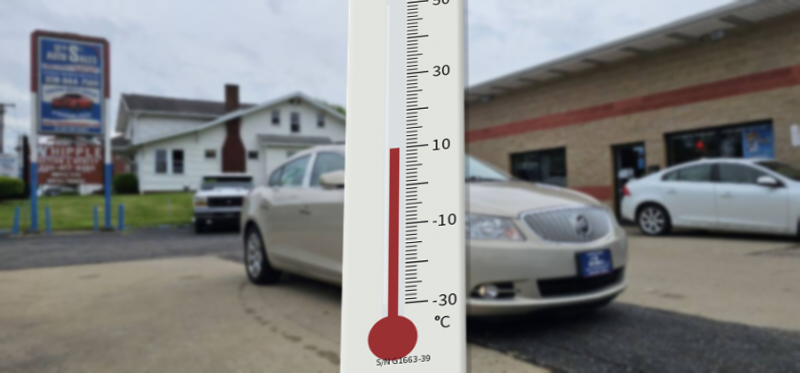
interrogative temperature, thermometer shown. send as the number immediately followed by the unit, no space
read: 10°C
